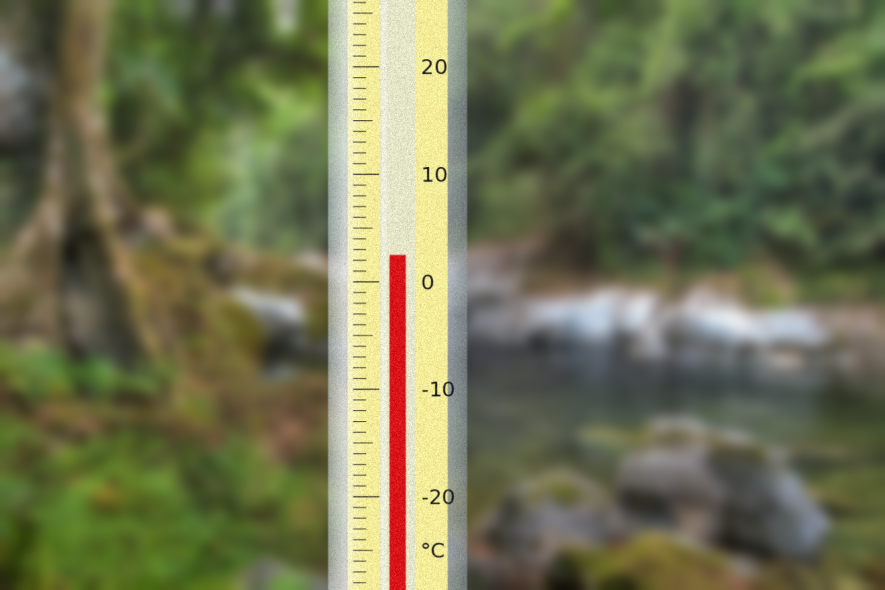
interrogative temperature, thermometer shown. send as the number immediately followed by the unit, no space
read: 2.5°C
